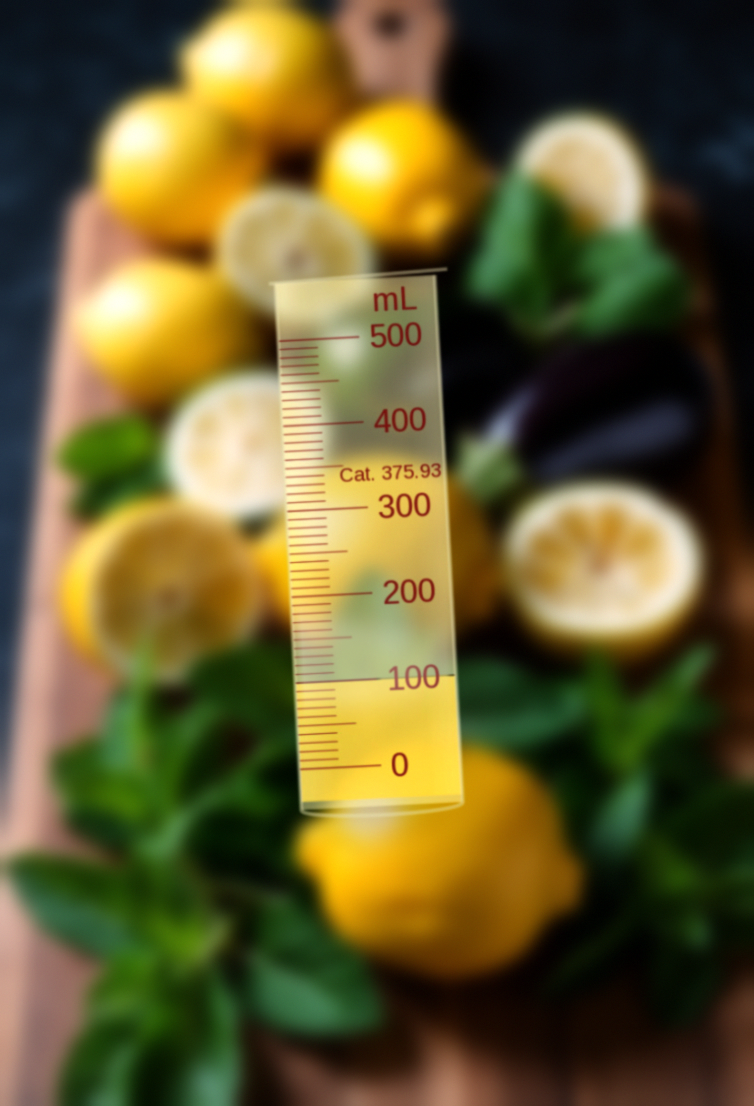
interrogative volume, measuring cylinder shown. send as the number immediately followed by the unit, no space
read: 100mL
